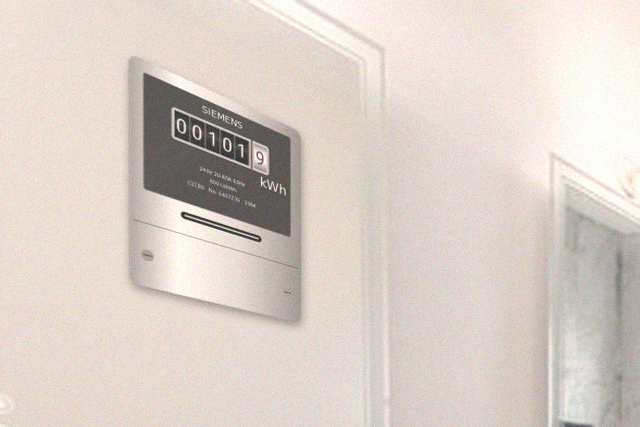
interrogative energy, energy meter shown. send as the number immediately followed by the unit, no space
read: 101.9kWh
